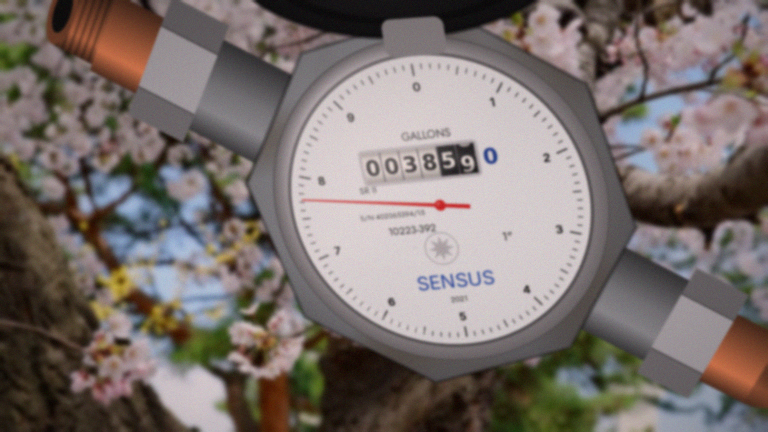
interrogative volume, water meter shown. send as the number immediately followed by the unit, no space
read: 38587.7gal
